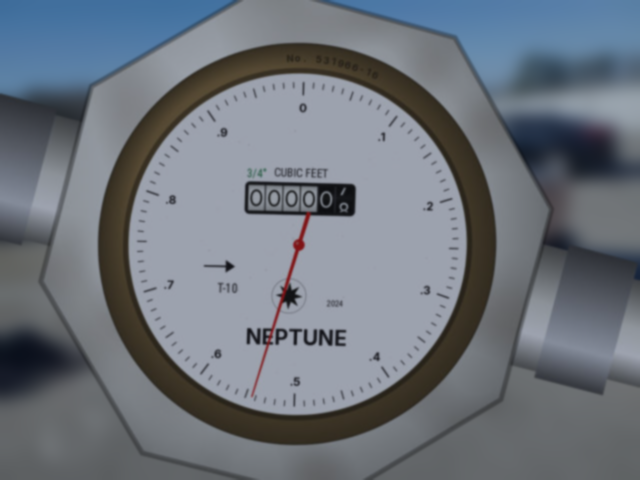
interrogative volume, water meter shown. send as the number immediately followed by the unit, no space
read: 7.54ft³
